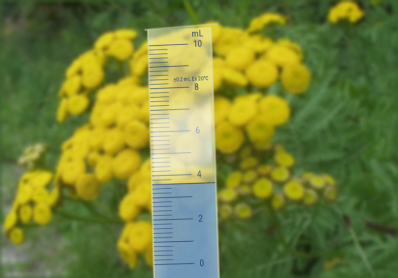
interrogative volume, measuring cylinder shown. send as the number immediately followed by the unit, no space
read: 3.6mL
